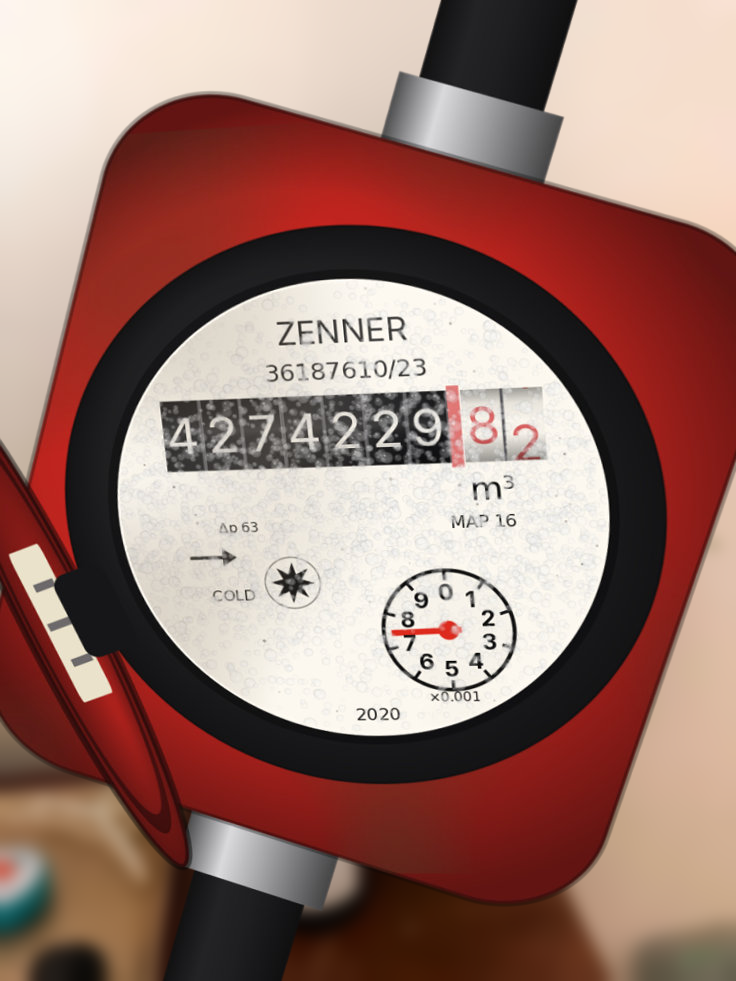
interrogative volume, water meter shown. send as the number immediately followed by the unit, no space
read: 4274229.817m³
